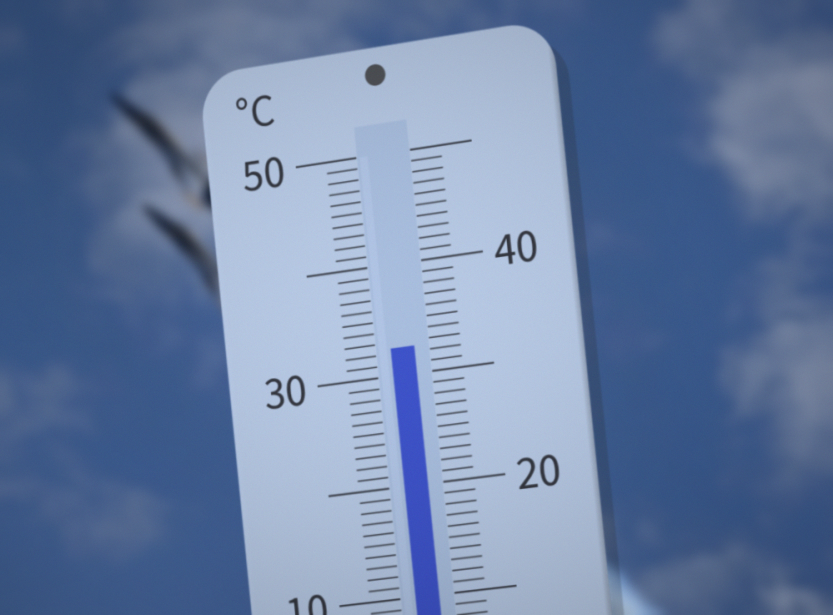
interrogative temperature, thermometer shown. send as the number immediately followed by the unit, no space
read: 32.5°C
